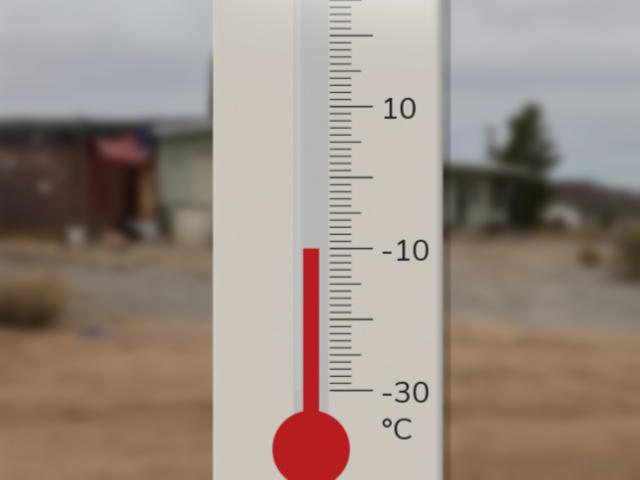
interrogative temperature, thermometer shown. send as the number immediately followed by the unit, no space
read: -10°C
